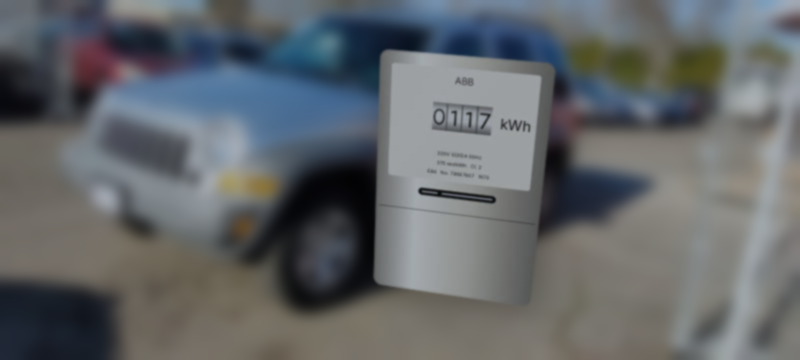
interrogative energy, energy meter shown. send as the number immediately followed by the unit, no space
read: 117kWh
